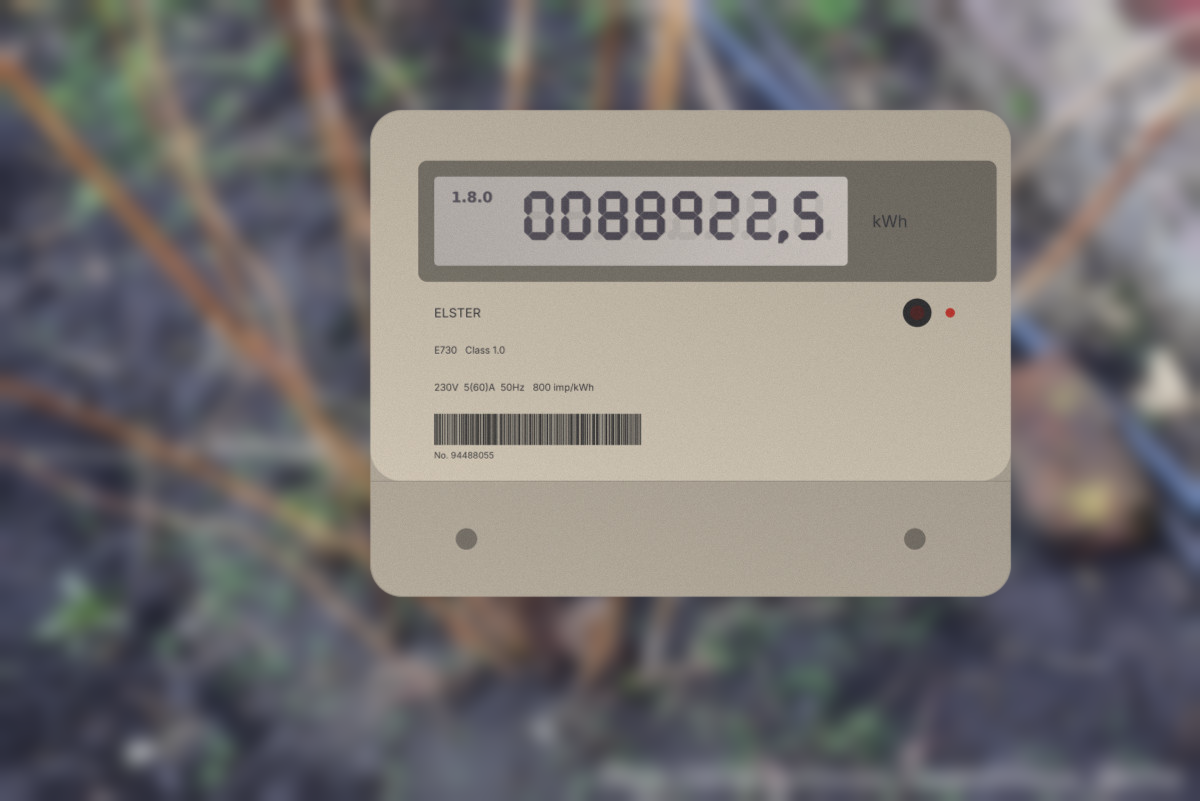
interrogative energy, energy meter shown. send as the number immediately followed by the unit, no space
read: 88922.5kWh
